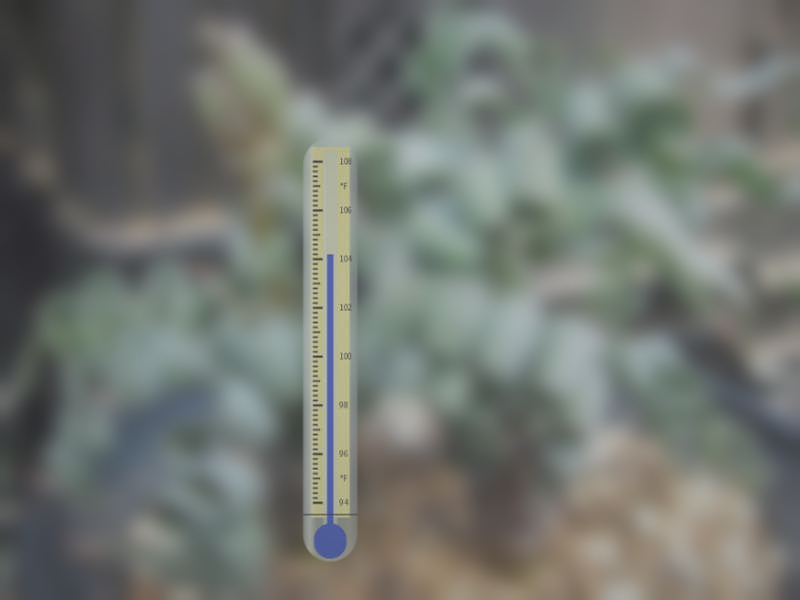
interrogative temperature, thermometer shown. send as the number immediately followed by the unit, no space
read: 104.2°F
